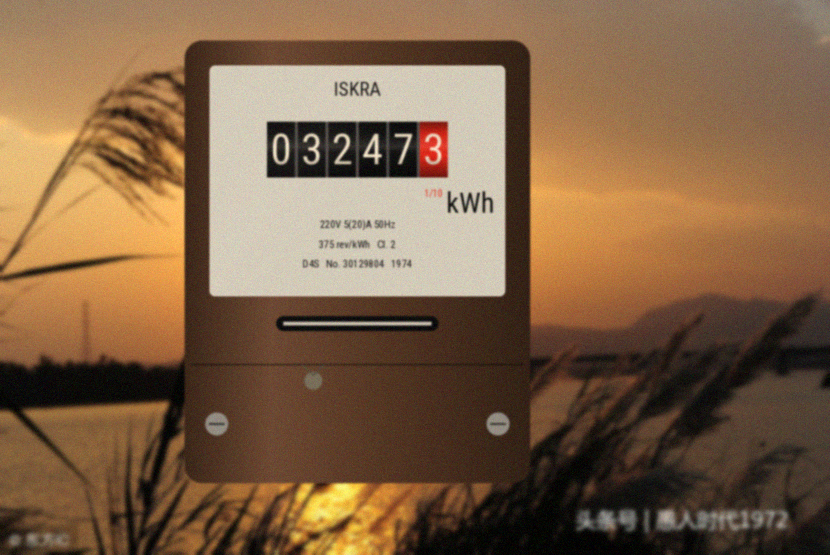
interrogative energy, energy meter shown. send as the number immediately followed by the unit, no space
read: 3247.3kWh
